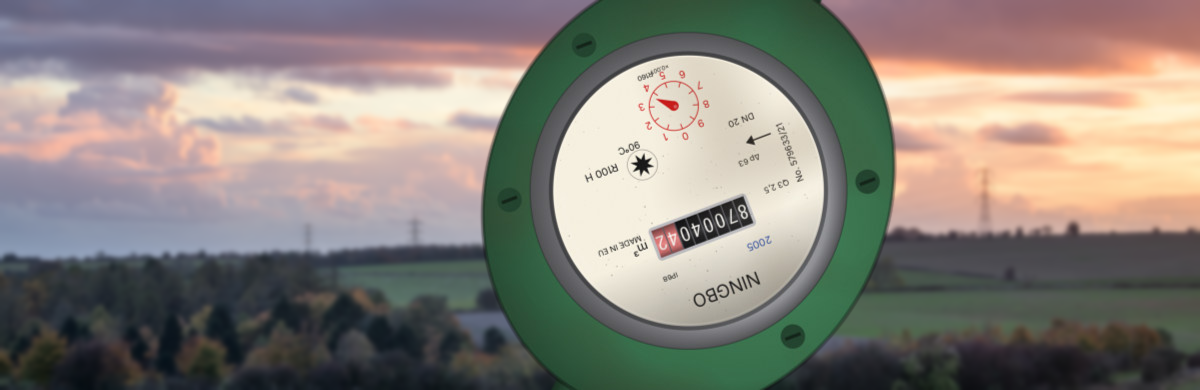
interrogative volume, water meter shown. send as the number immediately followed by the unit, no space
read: 870040.423m³
